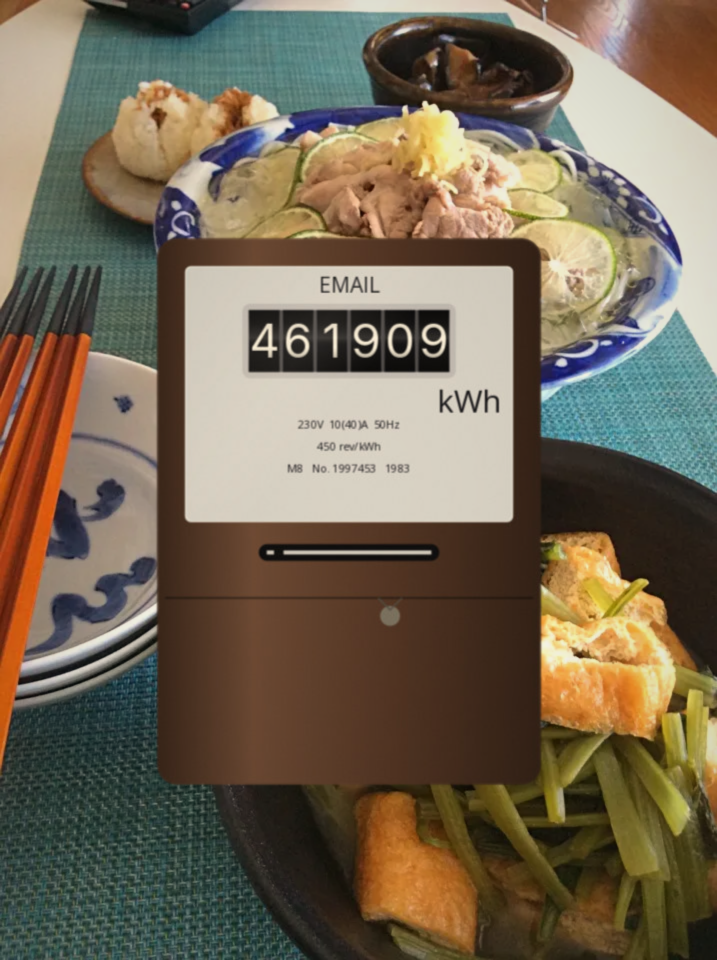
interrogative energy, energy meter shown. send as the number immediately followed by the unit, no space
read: 461909kWh
